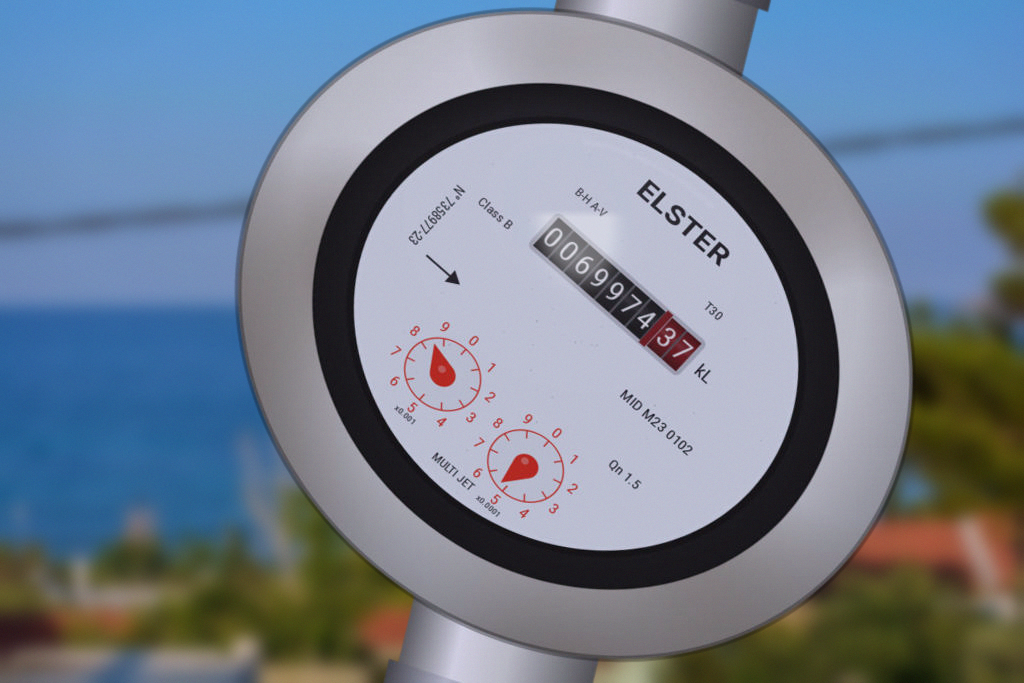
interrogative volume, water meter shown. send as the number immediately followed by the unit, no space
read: 69974.3785kL
